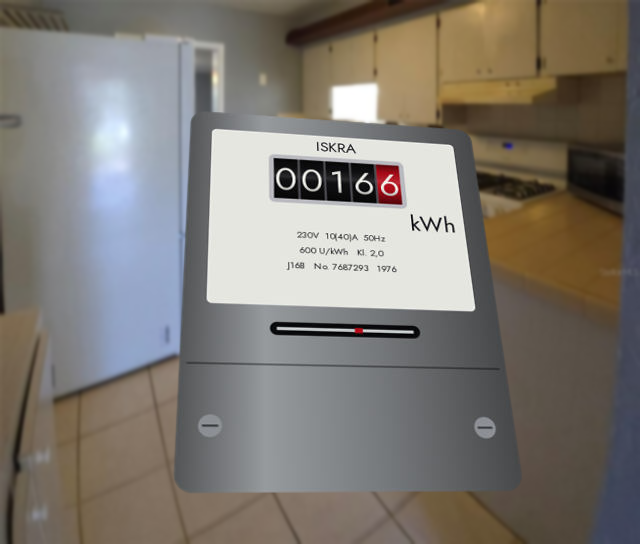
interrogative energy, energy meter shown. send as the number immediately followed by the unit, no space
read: 16.6kWh
